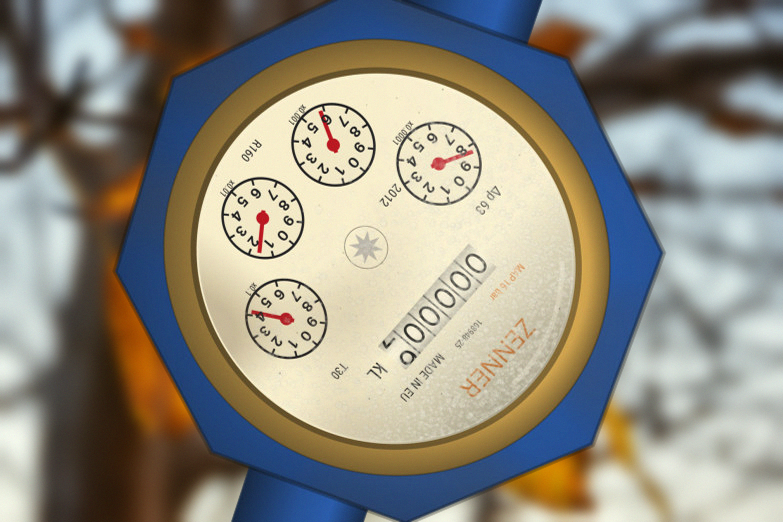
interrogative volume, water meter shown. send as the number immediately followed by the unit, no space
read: 6.4158kL
